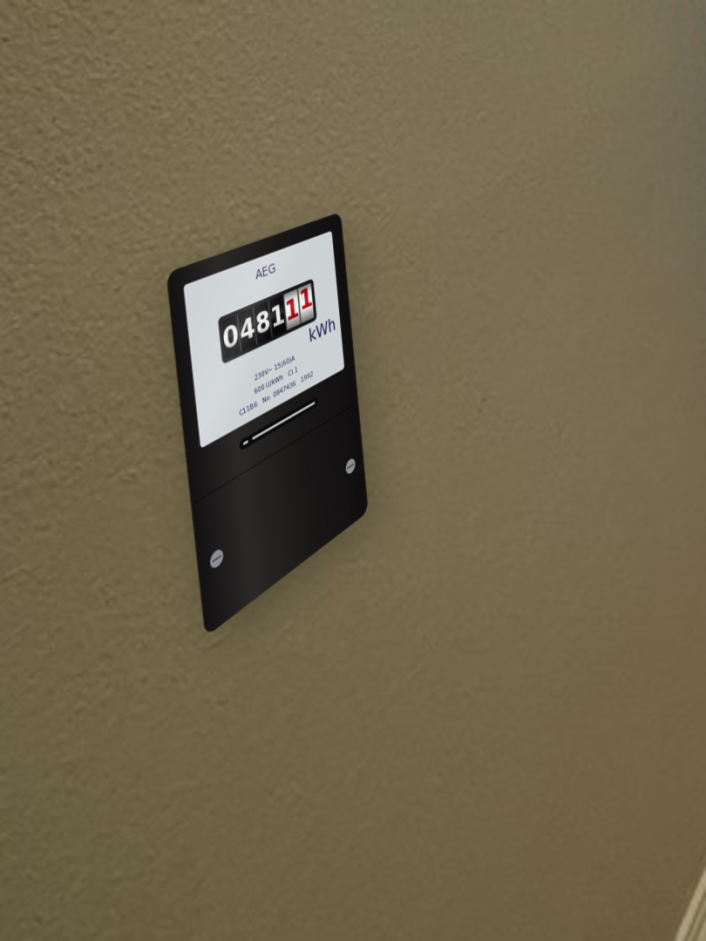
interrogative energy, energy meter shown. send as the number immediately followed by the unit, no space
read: 481.11kWh
